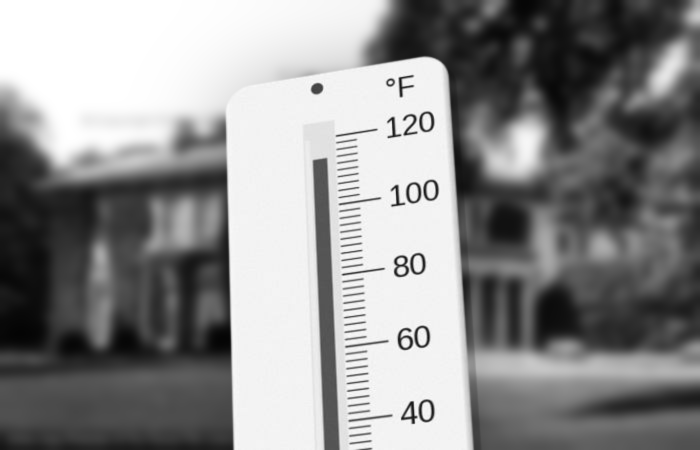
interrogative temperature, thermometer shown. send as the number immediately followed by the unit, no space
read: 114°F
